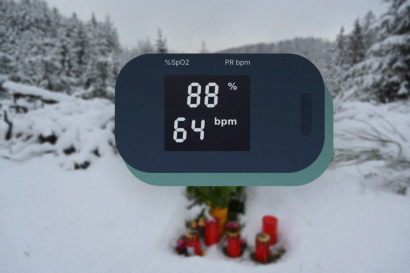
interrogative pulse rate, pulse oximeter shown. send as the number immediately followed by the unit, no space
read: 64bpm
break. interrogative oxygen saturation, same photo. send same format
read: 88%
